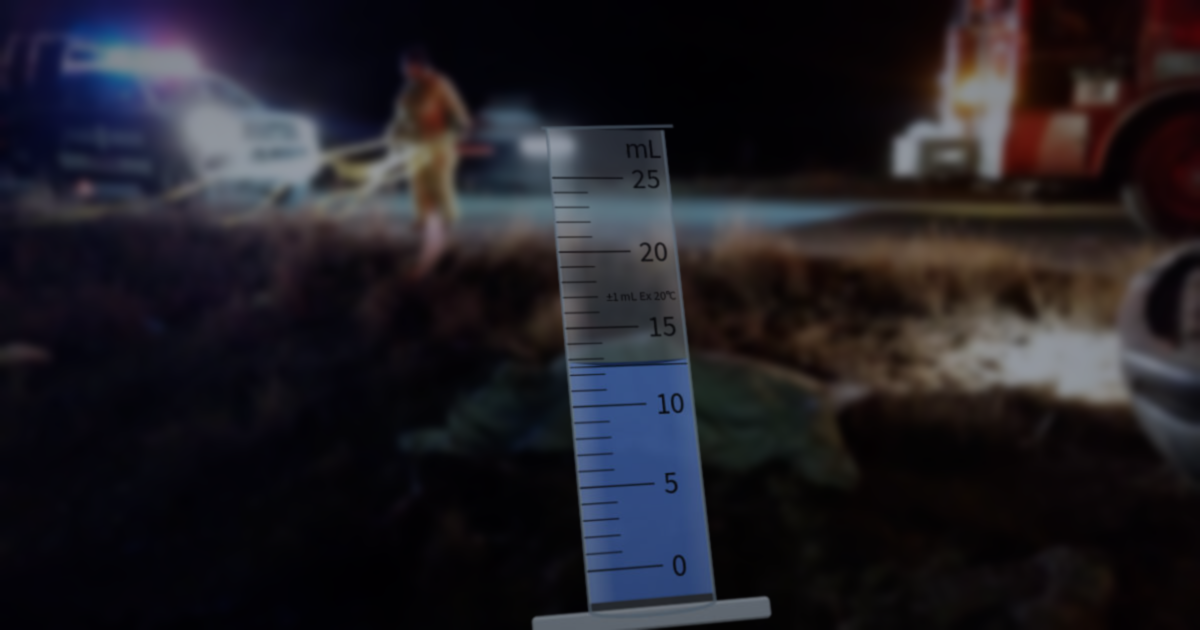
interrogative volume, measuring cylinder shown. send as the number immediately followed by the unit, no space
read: 12.5mL
